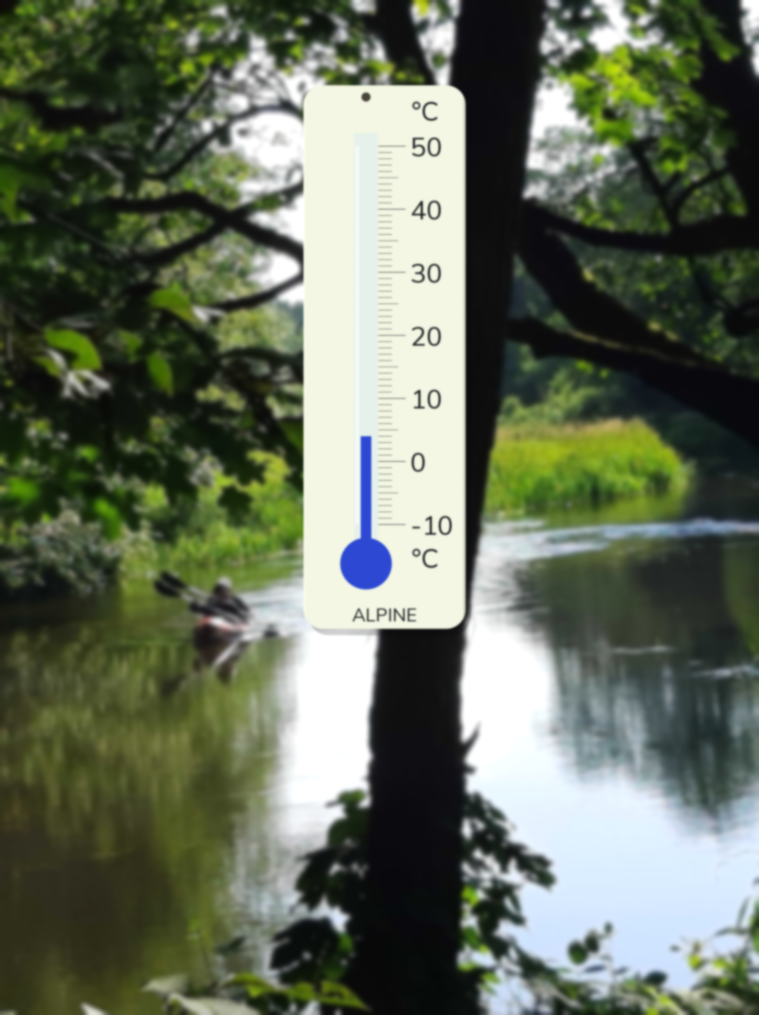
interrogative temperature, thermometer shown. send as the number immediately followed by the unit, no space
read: 4°C
